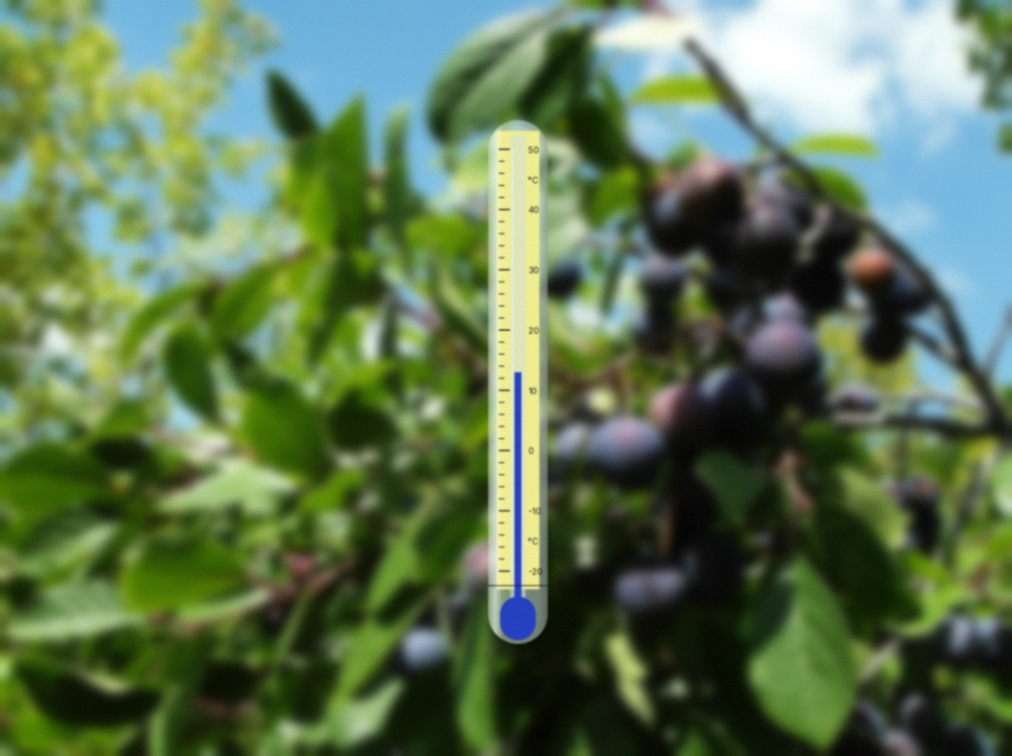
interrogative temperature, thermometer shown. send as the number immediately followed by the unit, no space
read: 13°C
